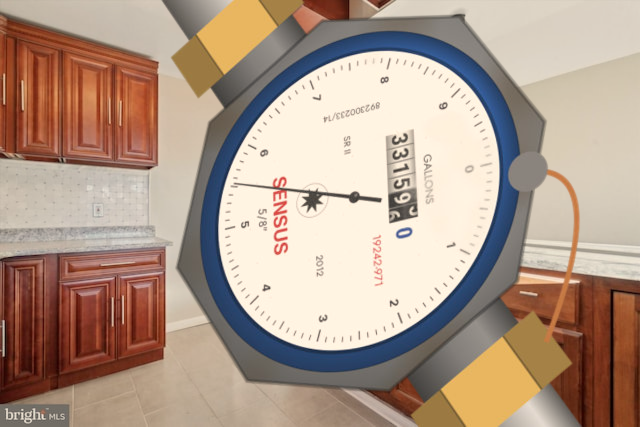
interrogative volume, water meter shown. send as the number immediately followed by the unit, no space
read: 3315955.5gal
